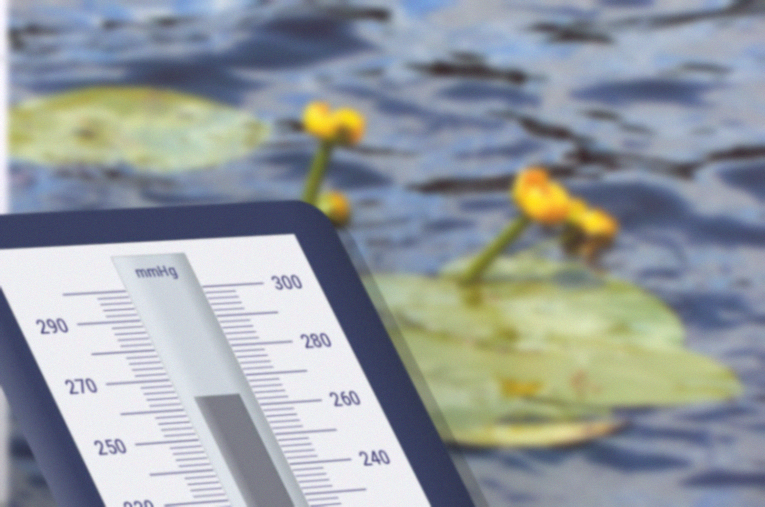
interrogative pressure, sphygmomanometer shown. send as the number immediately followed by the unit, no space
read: 264mmHg
